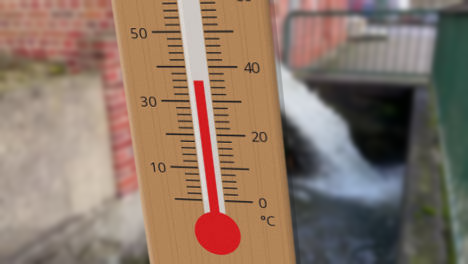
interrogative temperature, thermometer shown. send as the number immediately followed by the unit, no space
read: 36°C
